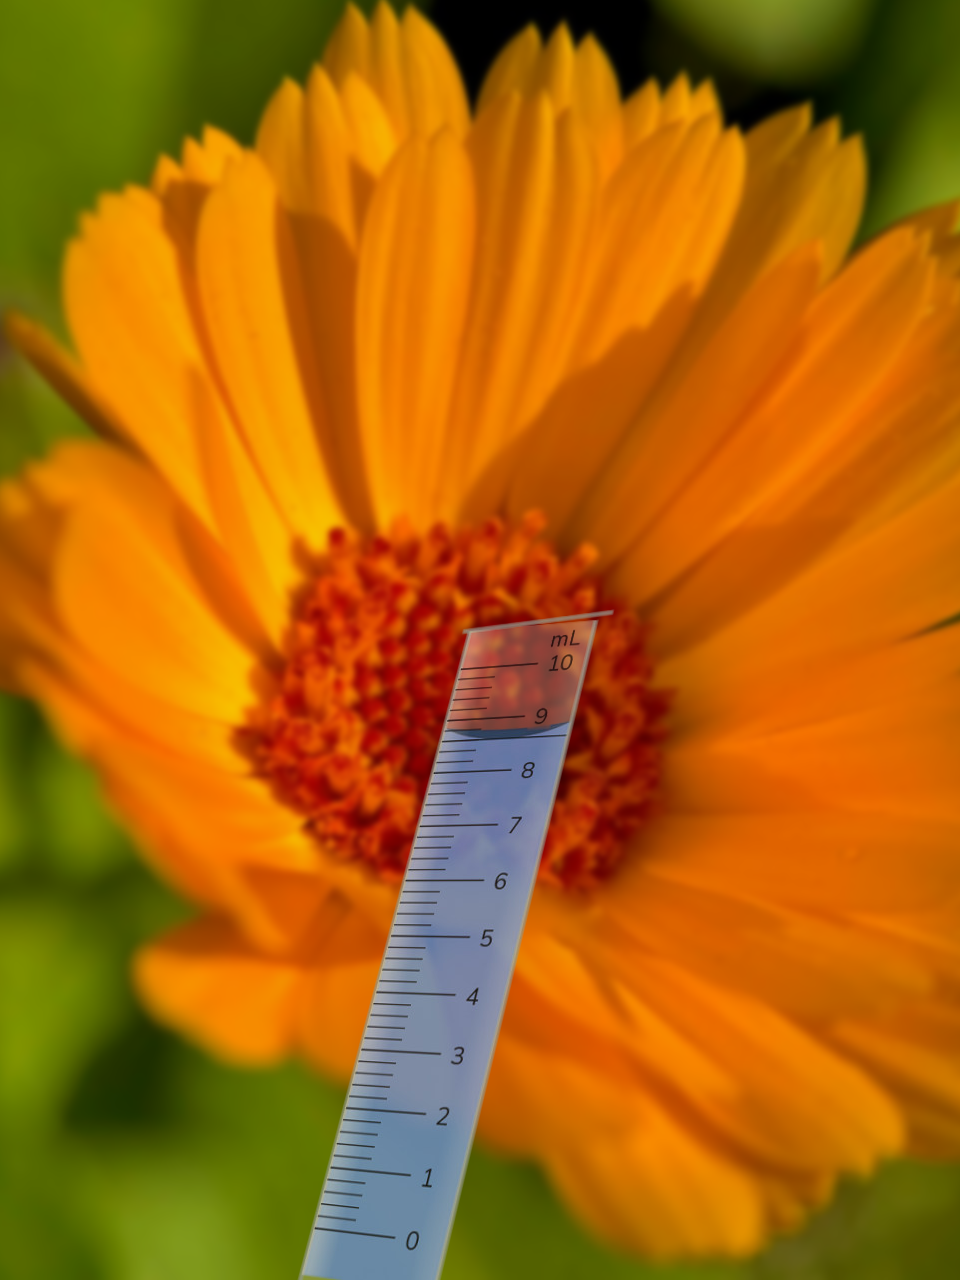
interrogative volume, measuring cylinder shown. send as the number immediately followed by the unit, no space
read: 8.6mL
